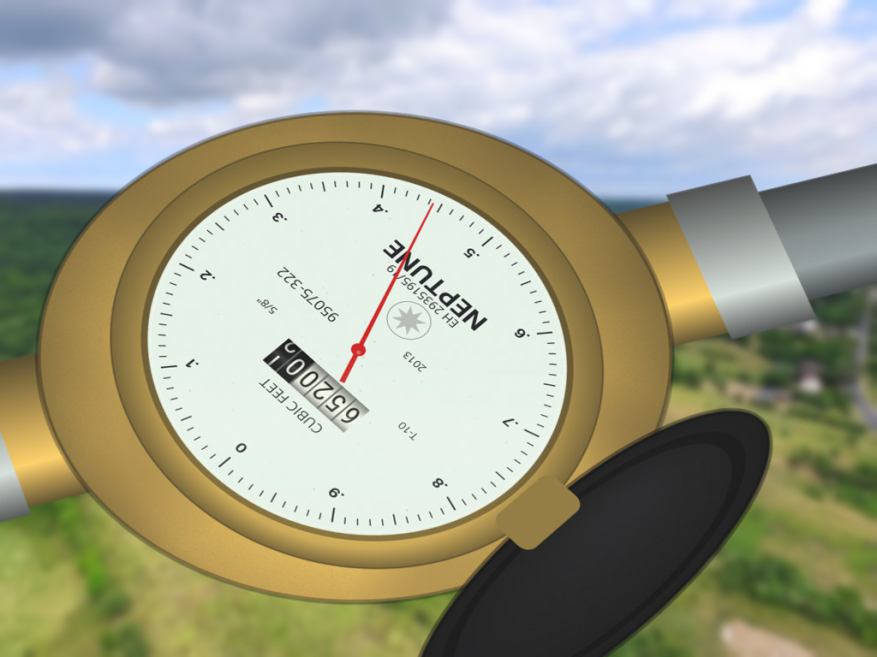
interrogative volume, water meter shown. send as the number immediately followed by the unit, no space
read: 652001.44ft³
